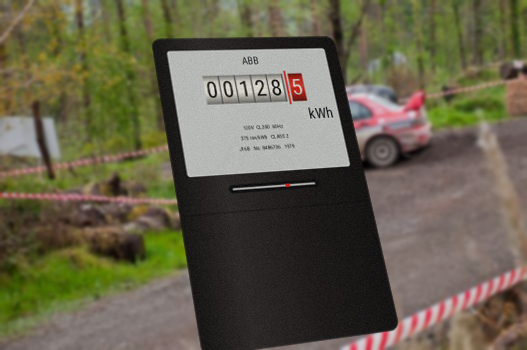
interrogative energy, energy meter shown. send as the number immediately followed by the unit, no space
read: 128.5kWh
